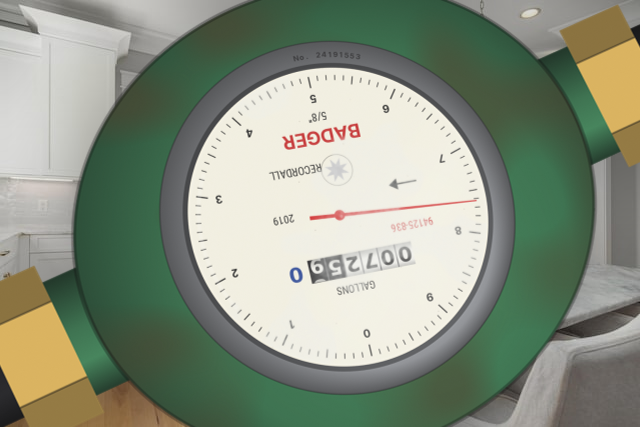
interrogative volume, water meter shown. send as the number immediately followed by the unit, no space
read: 72587.6gal
